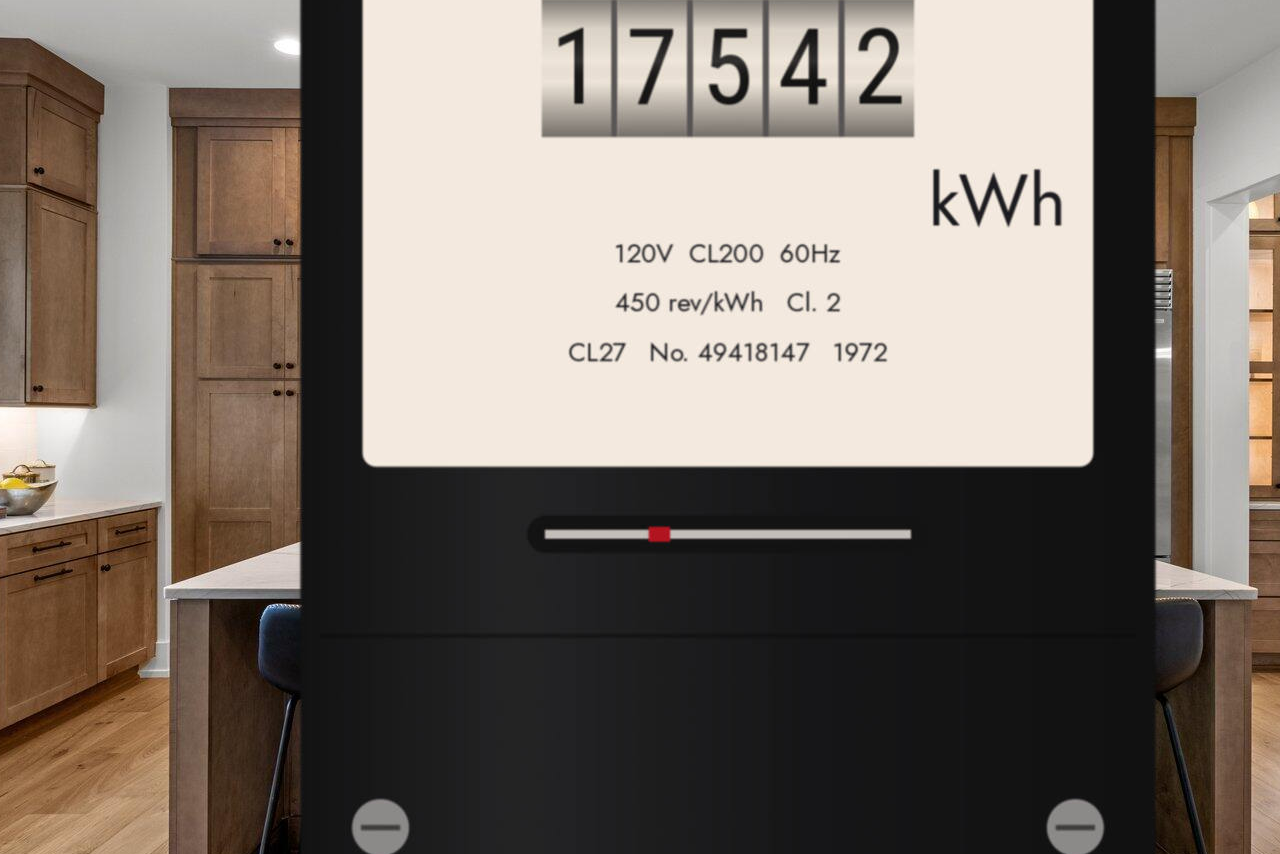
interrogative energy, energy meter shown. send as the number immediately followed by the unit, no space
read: 17542kWh
